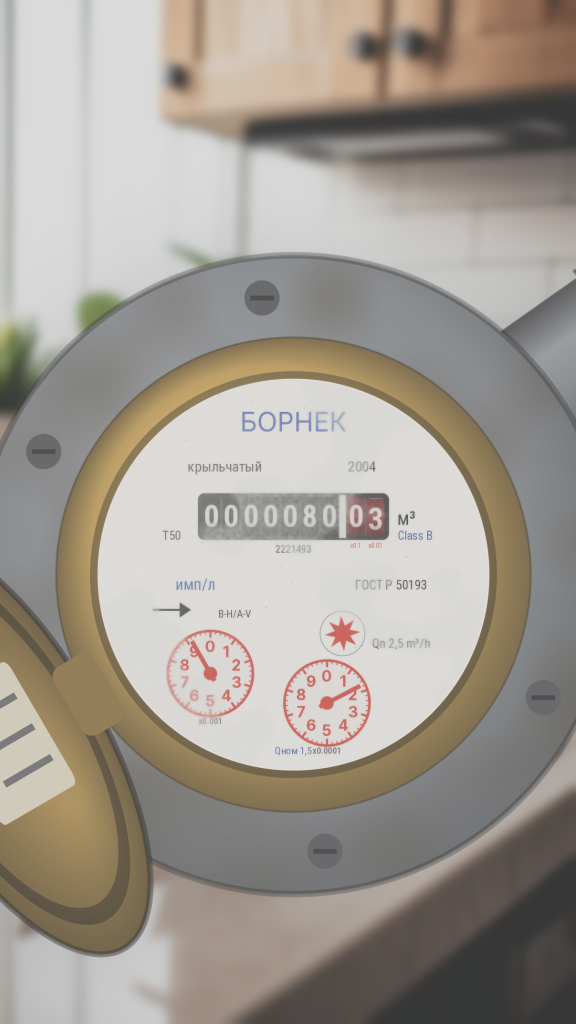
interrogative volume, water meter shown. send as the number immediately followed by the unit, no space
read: 80.0291m³
